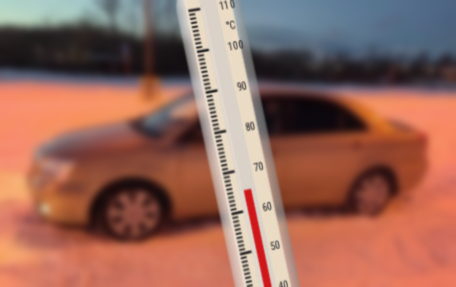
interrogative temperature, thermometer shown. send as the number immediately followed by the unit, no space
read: 65°C
